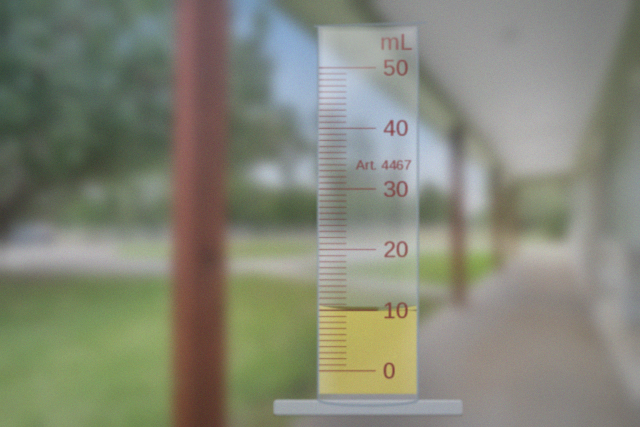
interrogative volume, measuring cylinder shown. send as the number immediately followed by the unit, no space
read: 10mL
